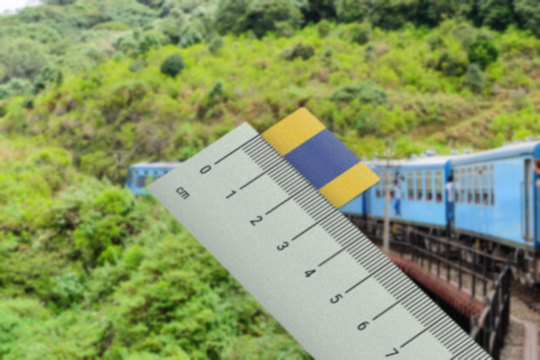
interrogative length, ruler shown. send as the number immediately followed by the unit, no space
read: 3cm
